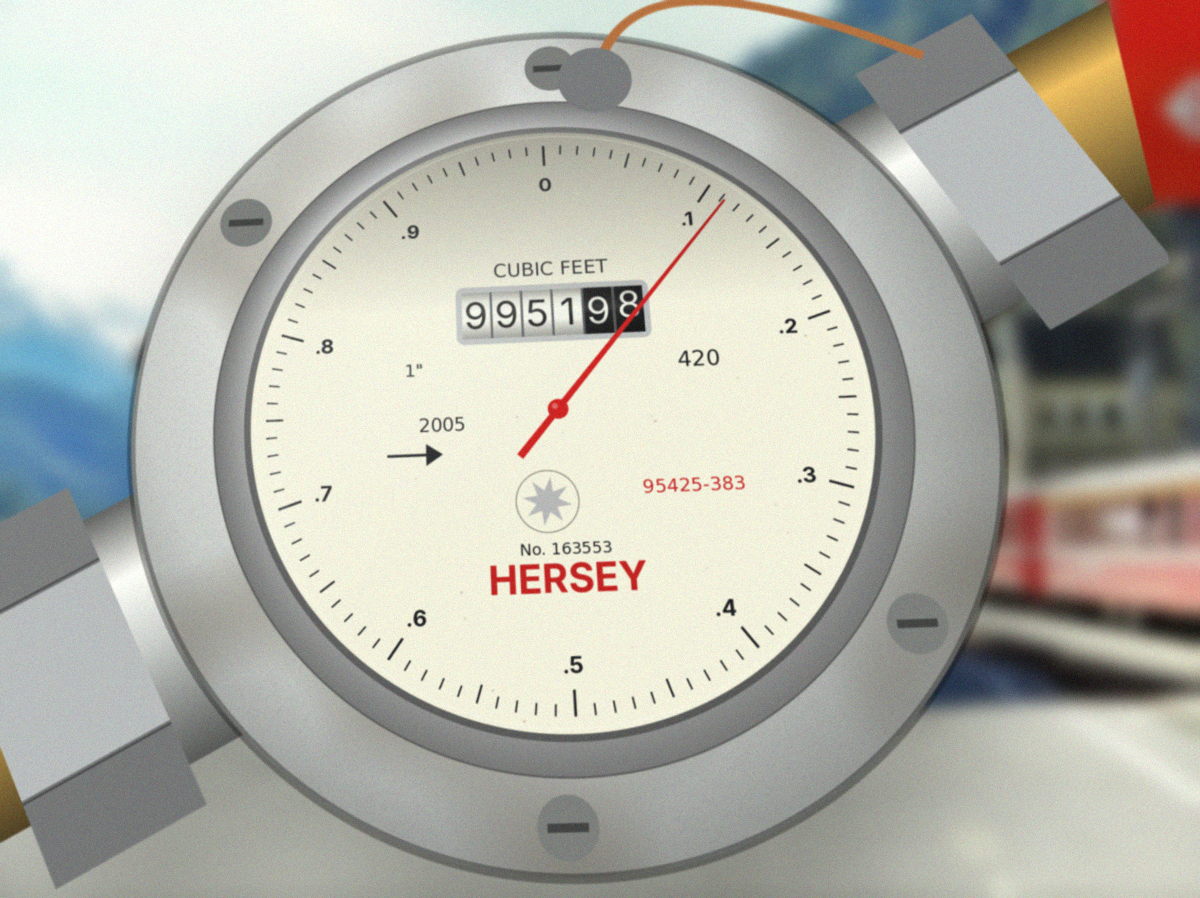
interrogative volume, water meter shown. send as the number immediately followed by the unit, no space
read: 995198.11ft³
